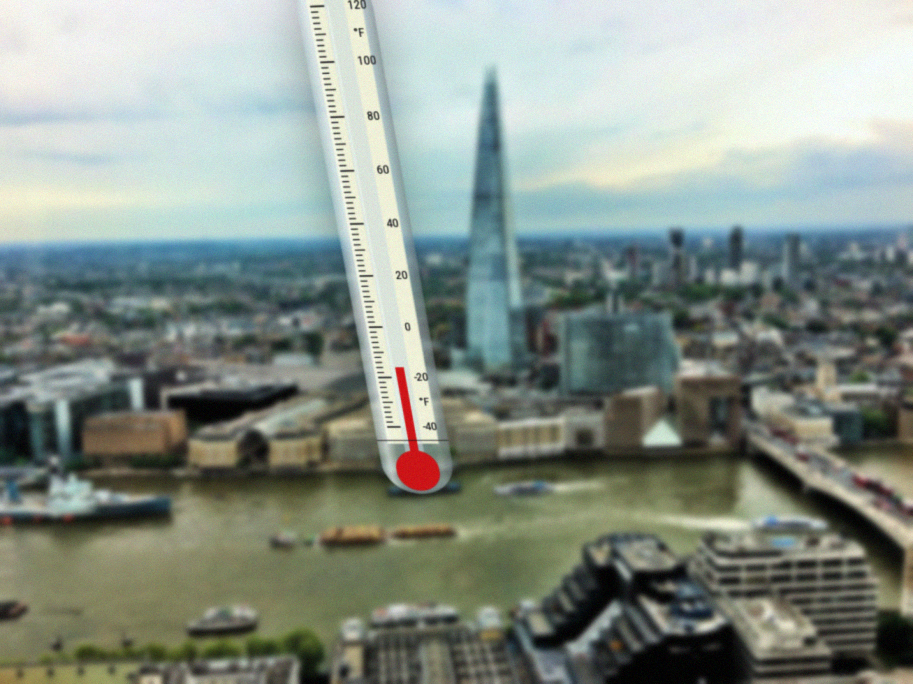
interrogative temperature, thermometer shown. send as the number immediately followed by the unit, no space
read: -16°F
